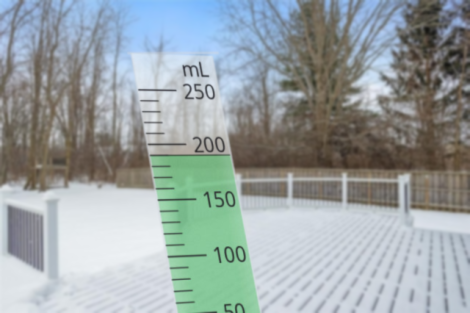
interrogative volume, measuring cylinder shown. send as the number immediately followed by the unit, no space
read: 190mL
